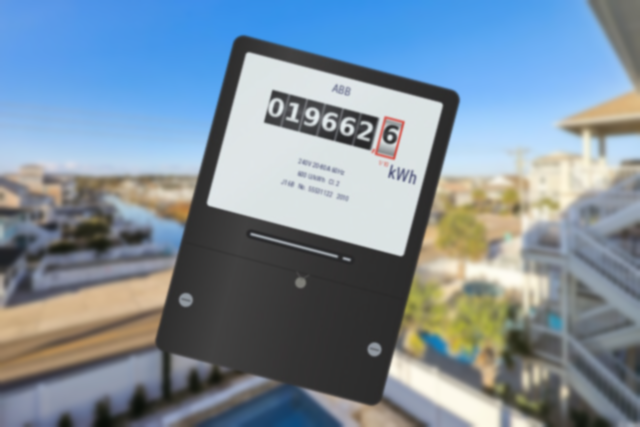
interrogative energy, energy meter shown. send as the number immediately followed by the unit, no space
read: 19662.6kWh
